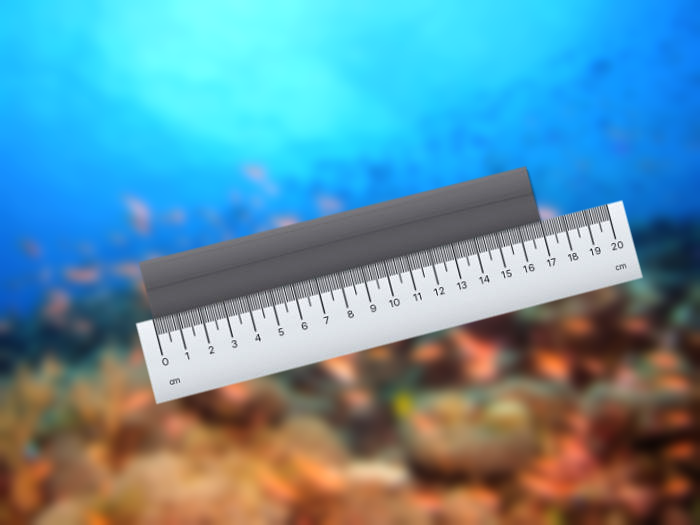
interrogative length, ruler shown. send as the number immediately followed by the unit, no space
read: 17cm
